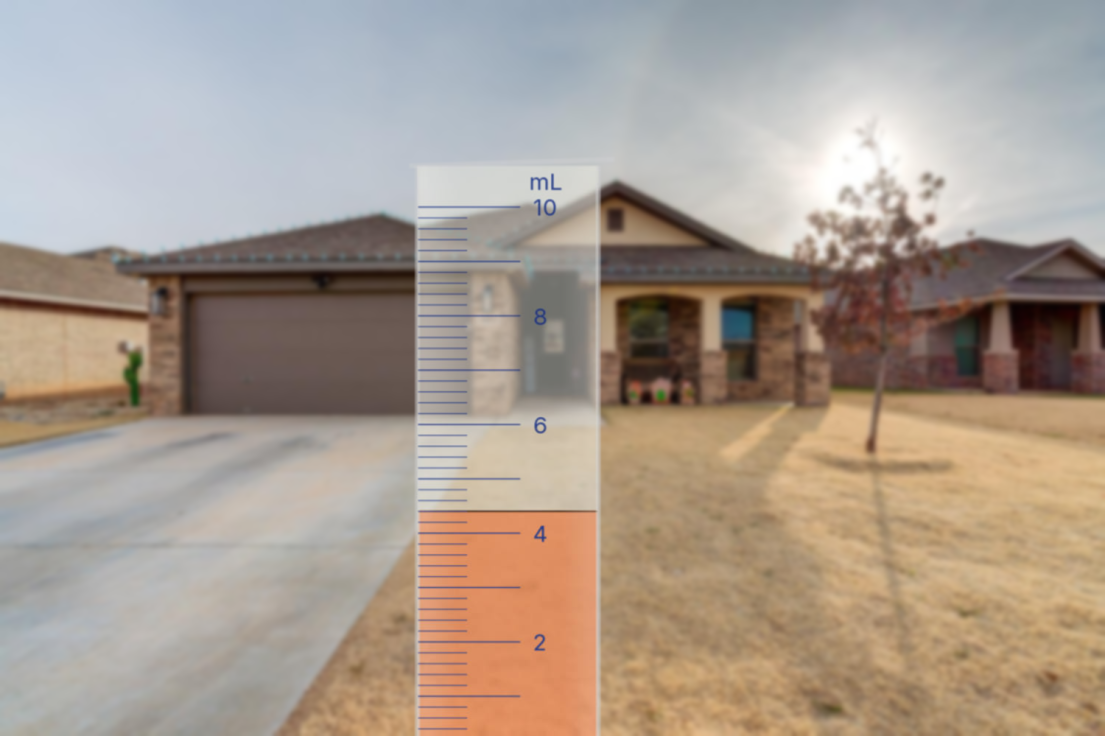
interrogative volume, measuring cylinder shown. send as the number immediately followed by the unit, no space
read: 4.4mL
